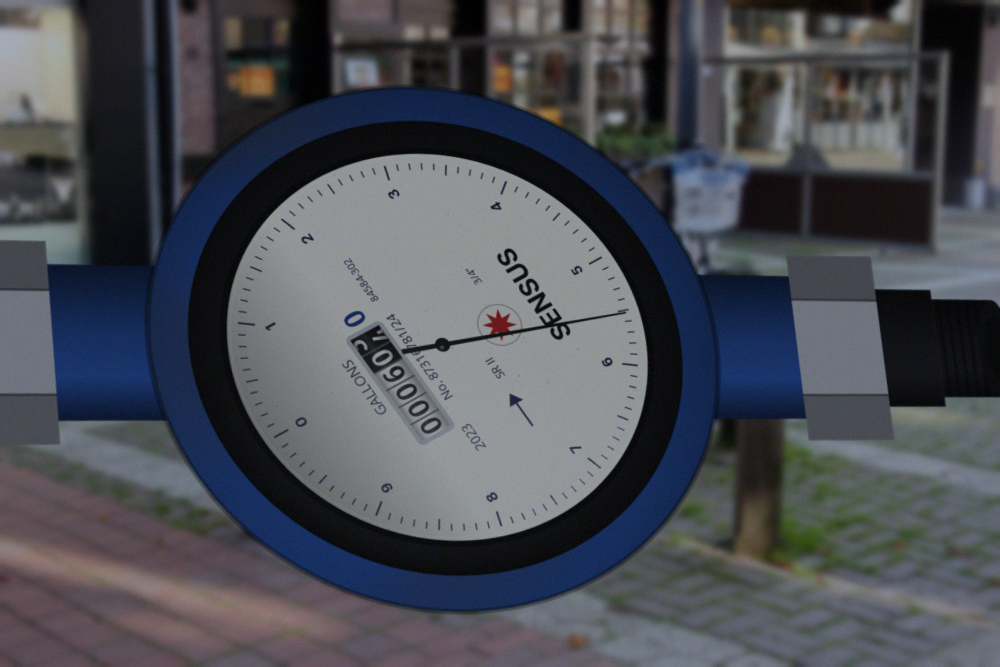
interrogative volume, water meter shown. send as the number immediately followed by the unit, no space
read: 6035.5gal
